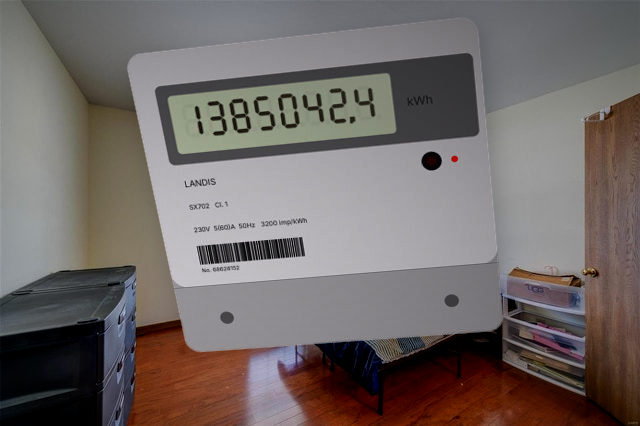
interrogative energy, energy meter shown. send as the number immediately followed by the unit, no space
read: 1385042.4kWh
